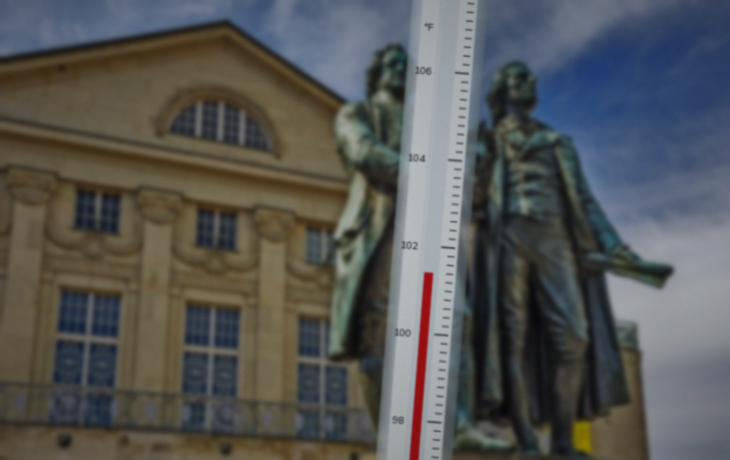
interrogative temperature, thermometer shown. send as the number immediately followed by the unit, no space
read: 101.4°F
